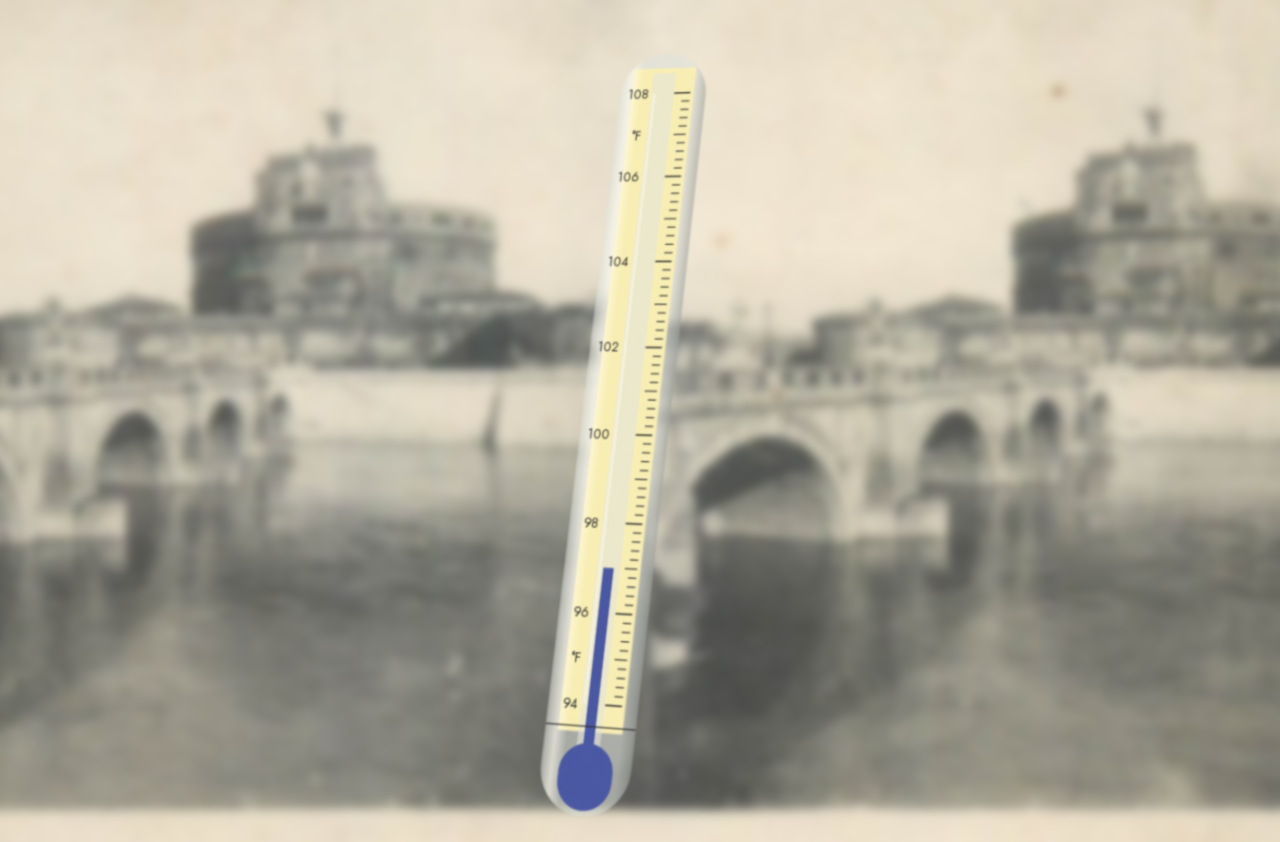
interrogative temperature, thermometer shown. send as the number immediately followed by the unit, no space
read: 97°F
